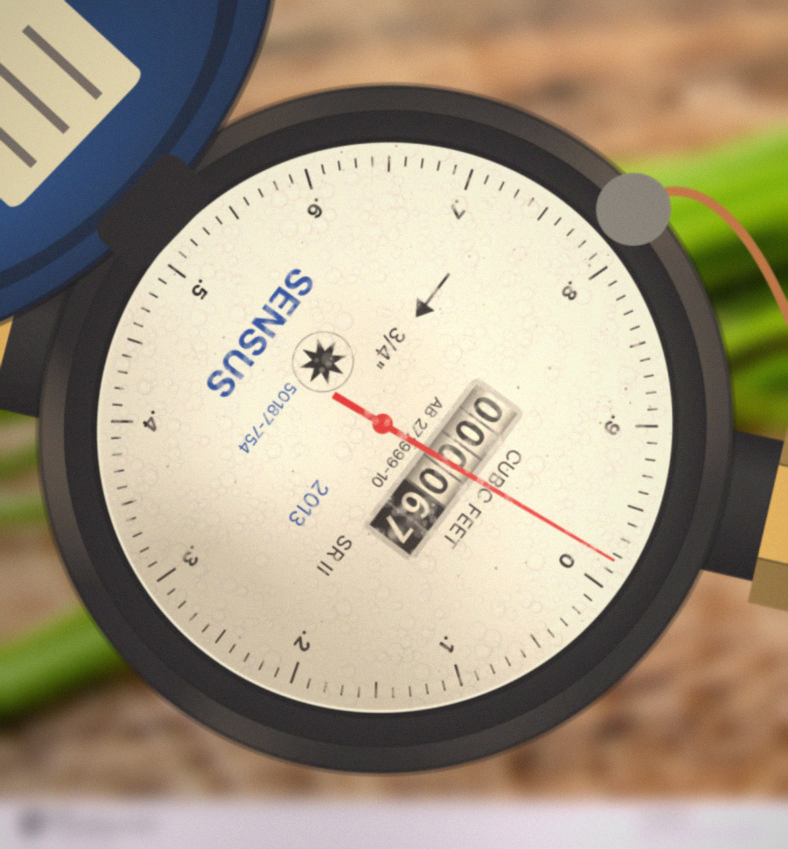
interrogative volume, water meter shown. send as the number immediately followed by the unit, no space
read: 66.98ft³
